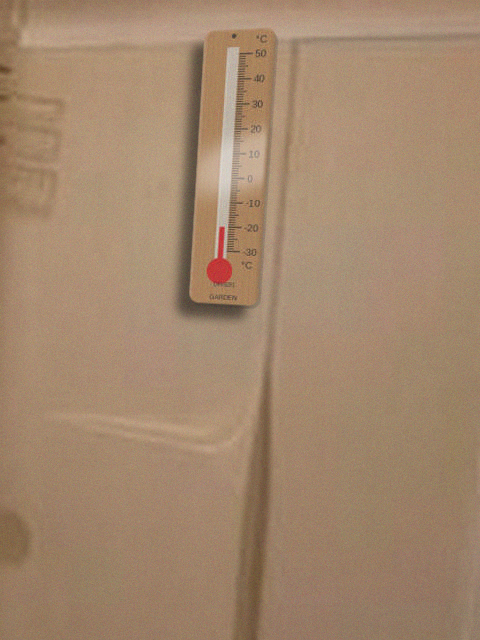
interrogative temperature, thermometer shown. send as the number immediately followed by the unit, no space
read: -20°C
